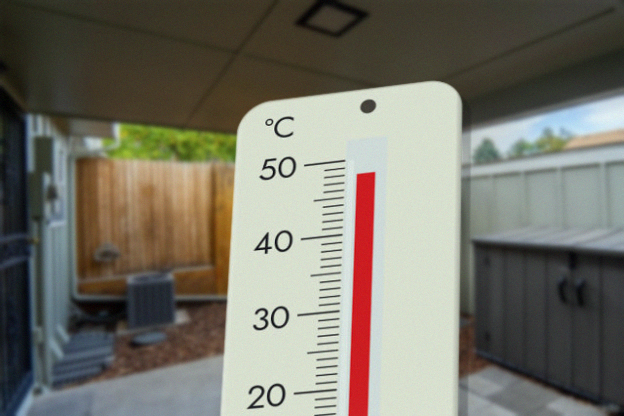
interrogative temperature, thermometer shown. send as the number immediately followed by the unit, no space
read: 48°C
